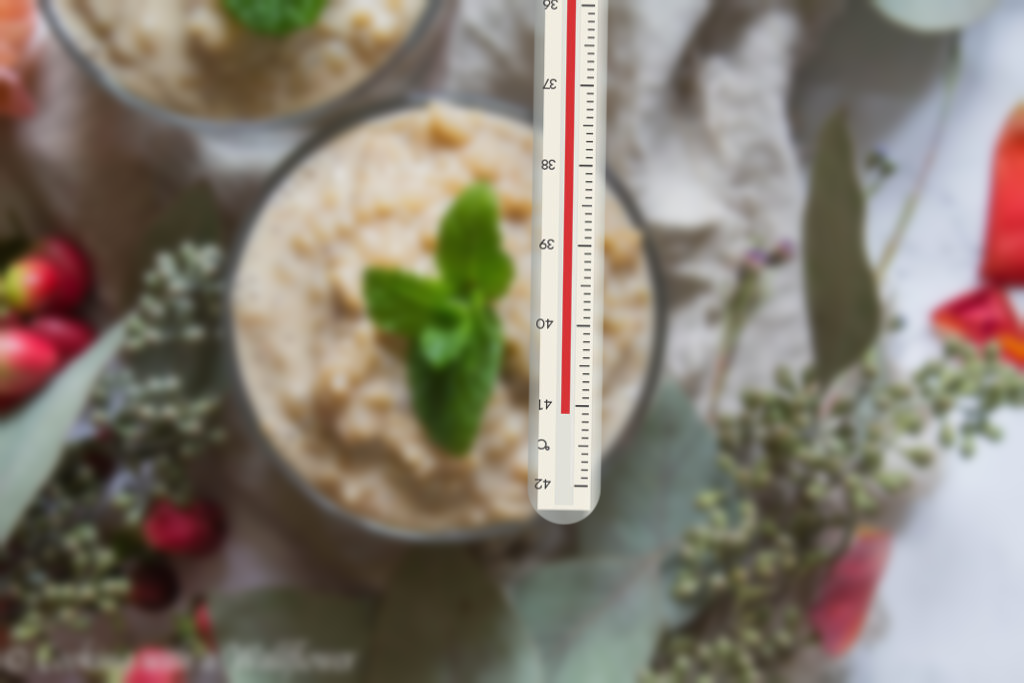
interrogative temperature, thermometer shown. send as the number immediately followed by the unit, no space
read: 41.1°C
